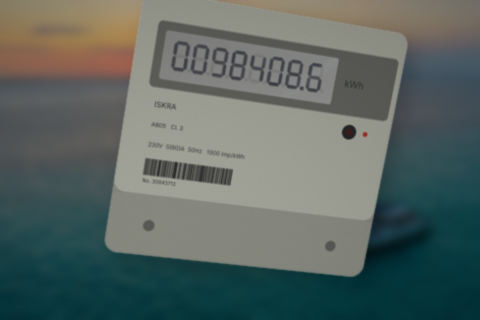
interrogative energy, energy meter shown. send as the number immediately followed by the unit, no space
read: 98408.6kWh
